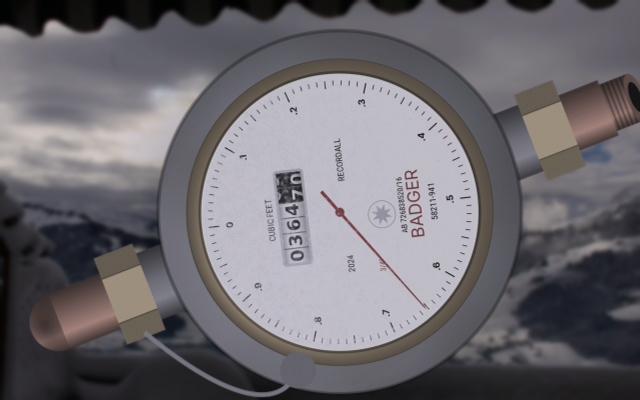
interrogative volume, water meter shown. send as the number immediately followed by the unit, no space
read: 36469.65ft³
